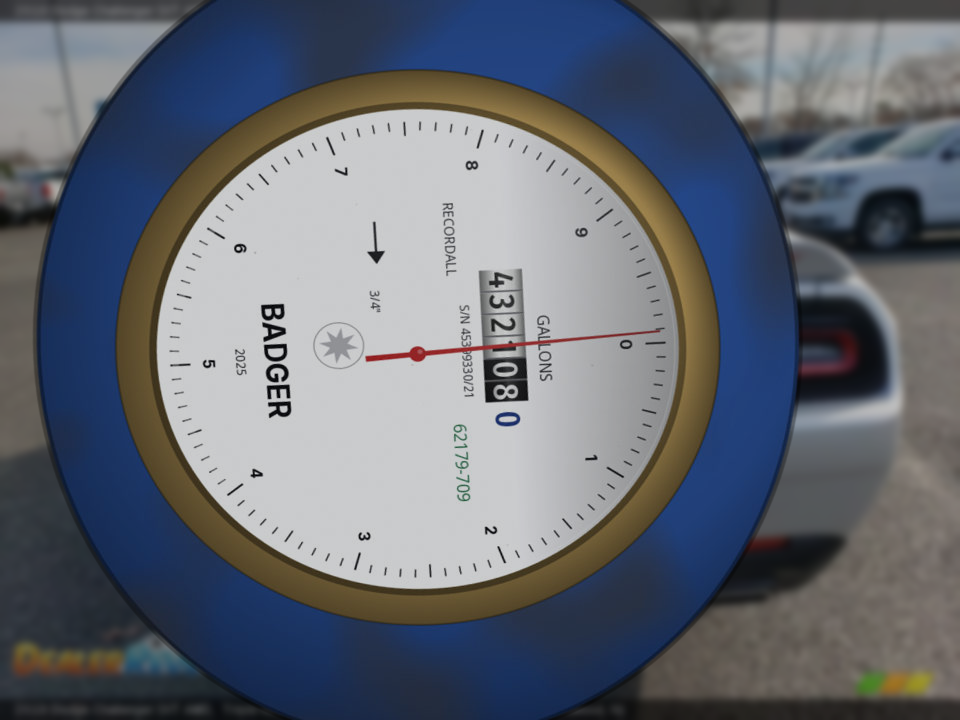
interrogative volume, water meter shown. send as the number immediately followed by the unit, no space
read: 4321079.9gal
